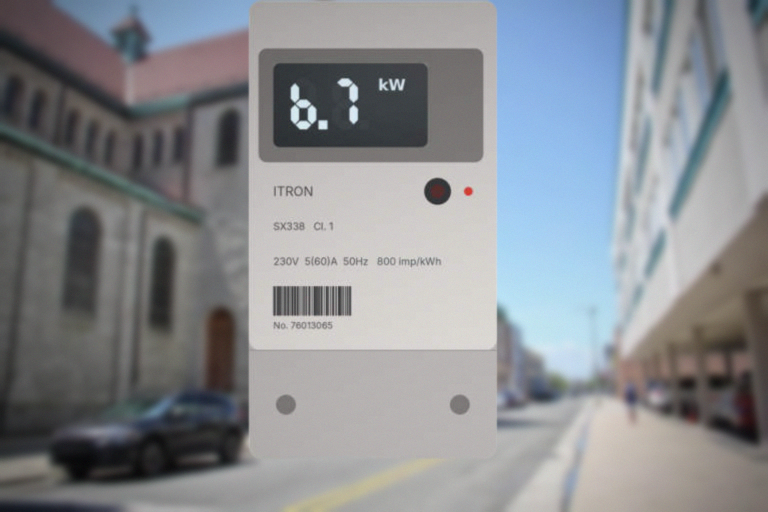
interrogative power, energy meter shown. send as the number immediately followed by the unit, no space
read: 6.7kW
